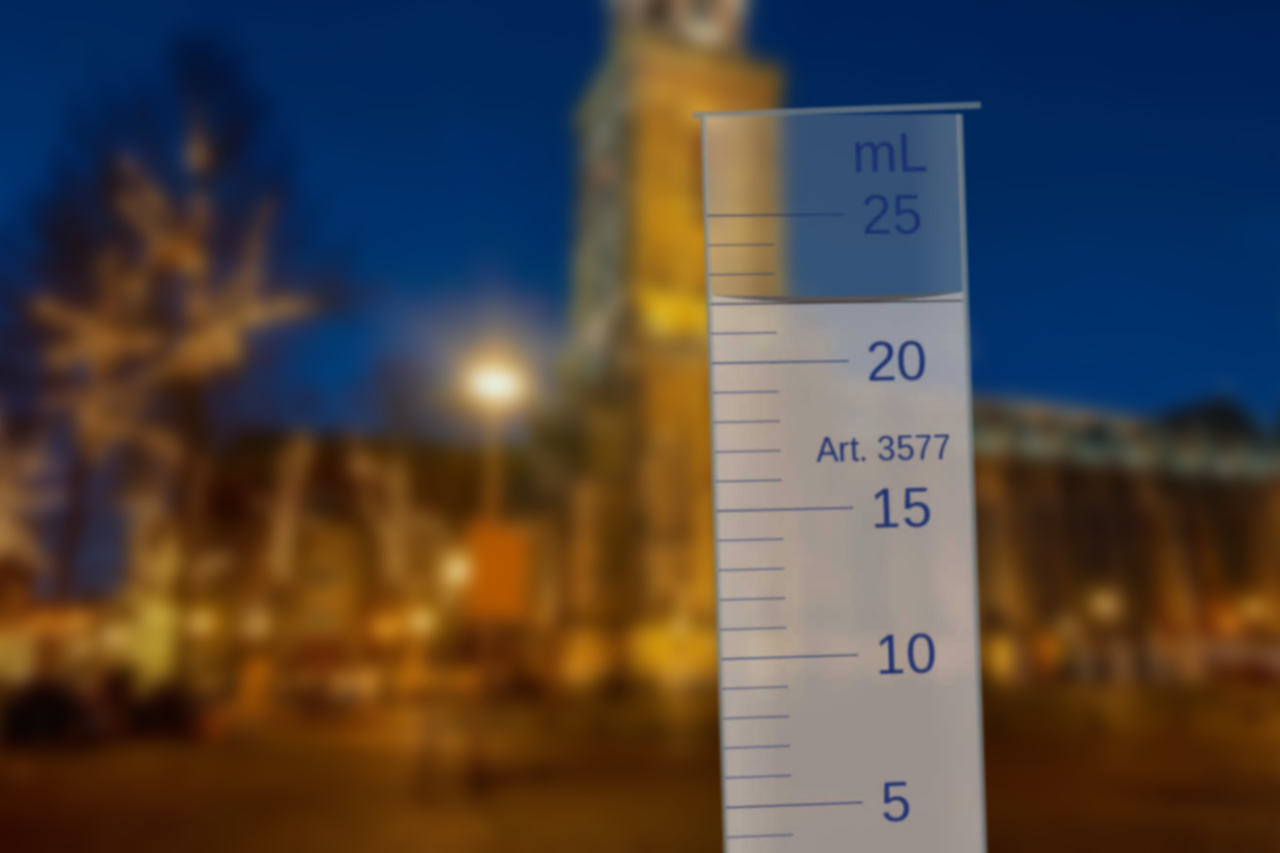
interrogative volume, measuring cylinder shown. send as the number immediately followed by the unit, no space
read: 22mL
